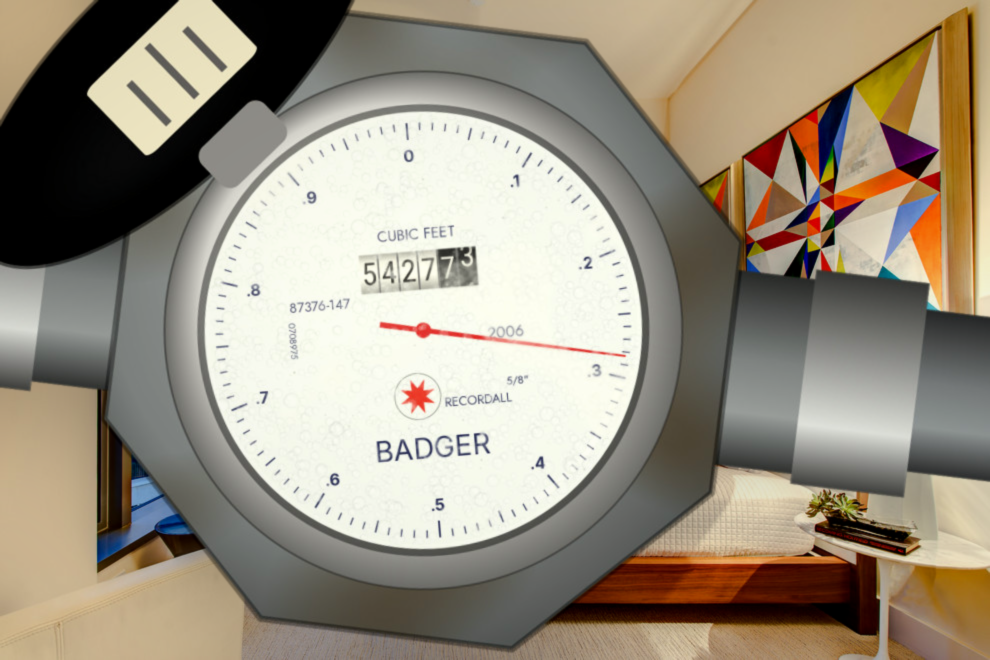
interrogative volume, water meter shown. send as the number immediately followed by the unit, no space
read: 542773.28ft³
